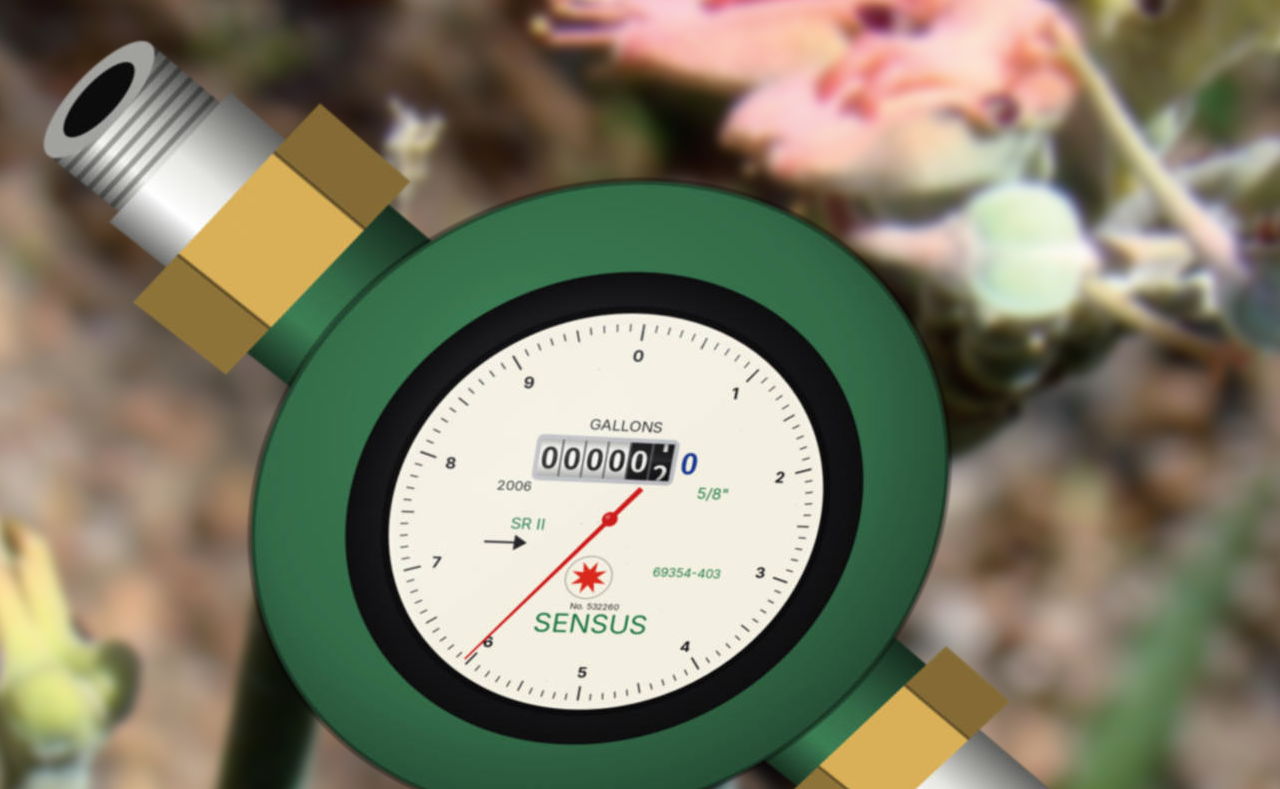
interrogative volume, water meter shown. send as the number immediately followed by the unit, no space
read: 16.0gal
